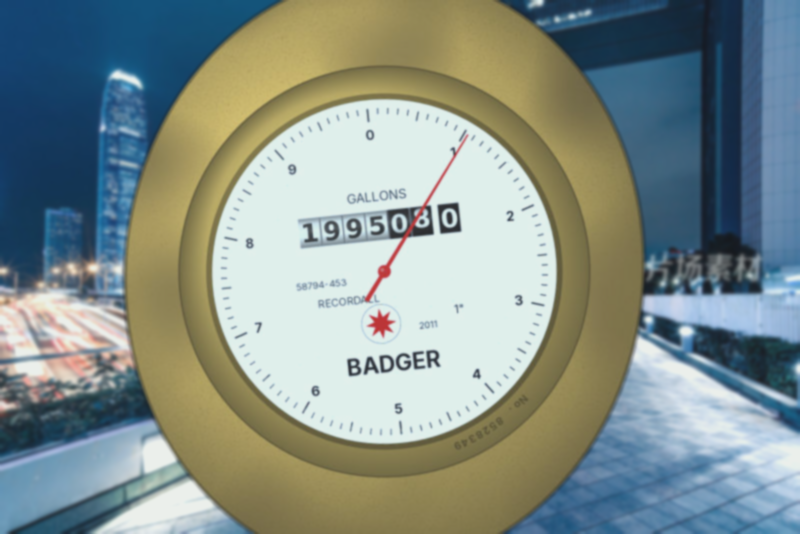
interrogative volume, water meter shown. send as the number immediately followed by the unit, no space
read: 1995081.0gal
